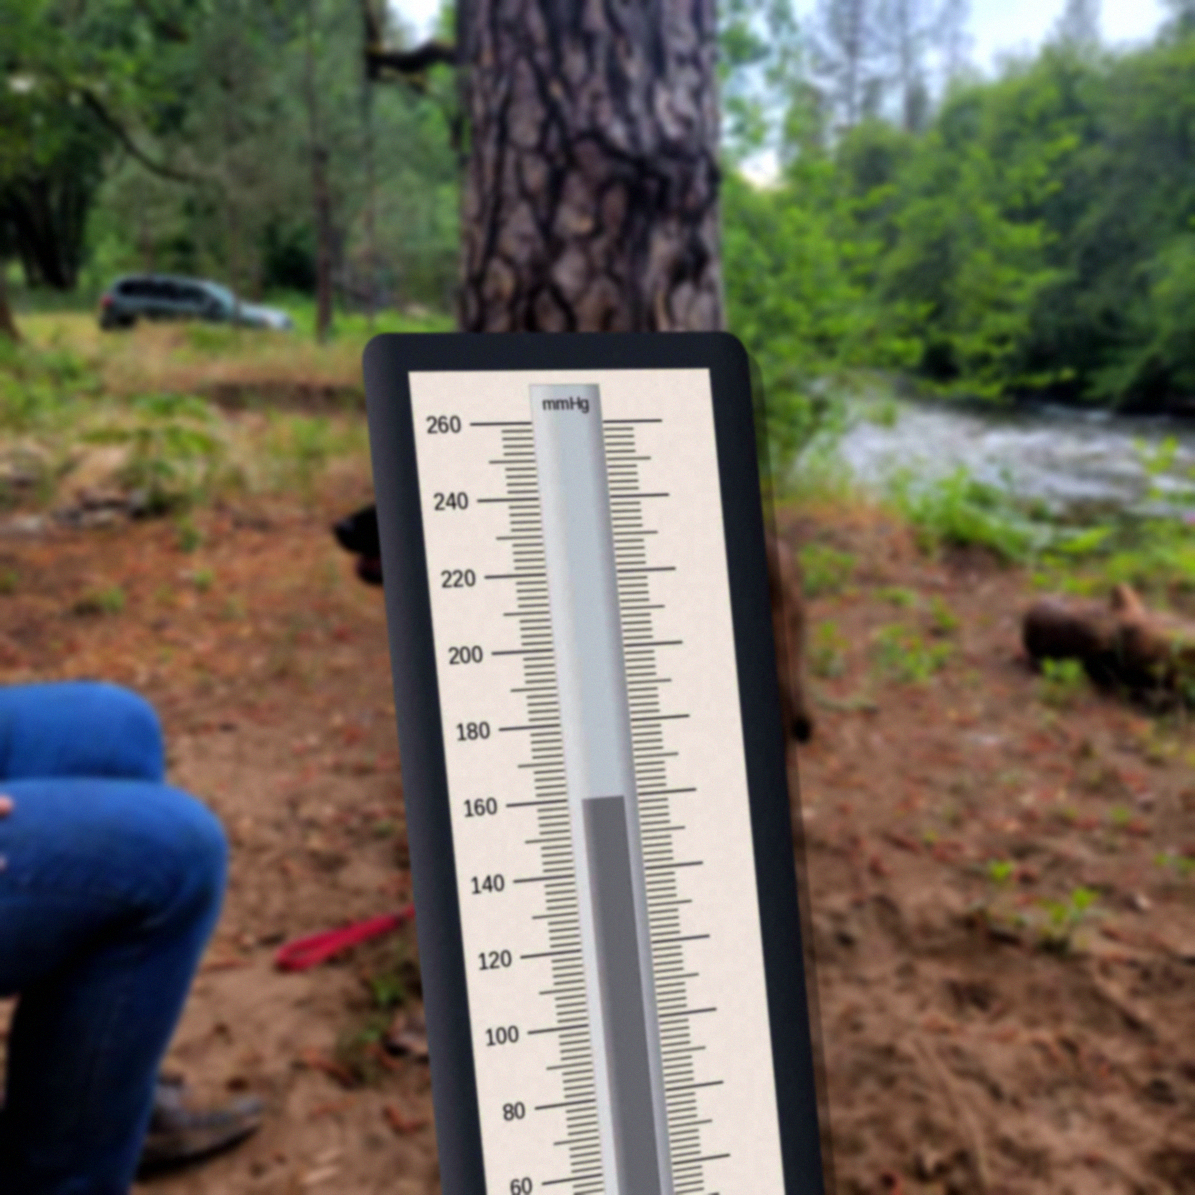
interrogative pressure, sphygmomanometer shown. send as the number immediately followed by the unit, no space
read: 160mmHg
